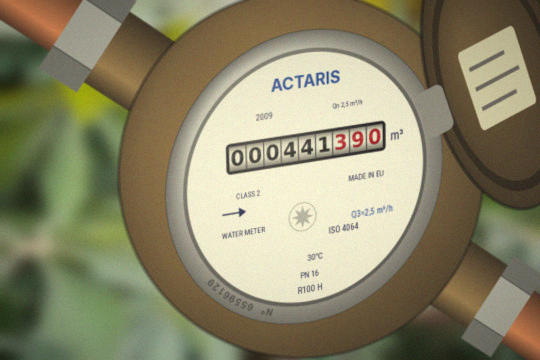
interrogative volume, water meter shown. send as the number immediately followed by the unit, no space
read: 441.390m³
